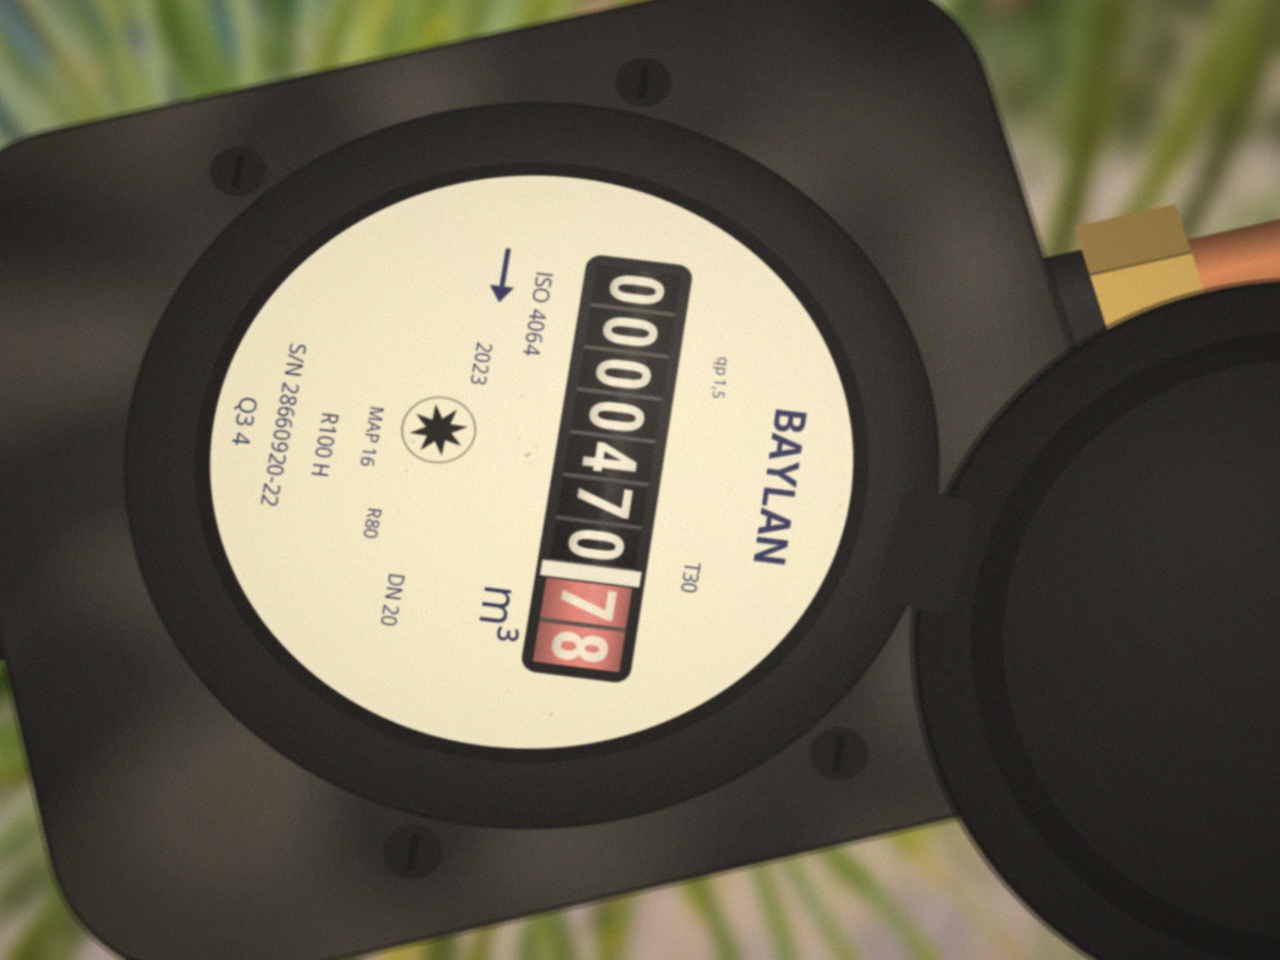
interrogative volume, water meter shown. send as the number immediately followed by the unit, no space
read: 470.78m³
